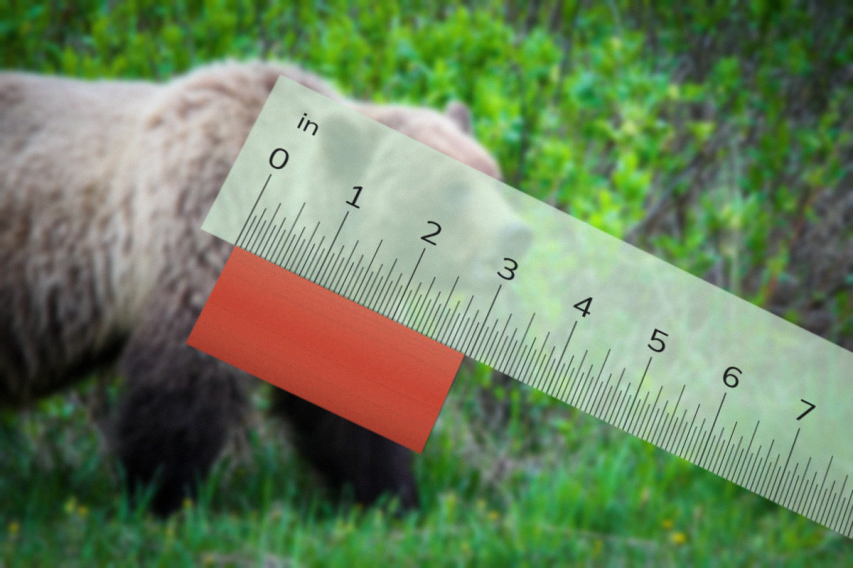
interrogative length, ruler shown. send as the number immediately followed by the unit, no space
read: 2.9375in
